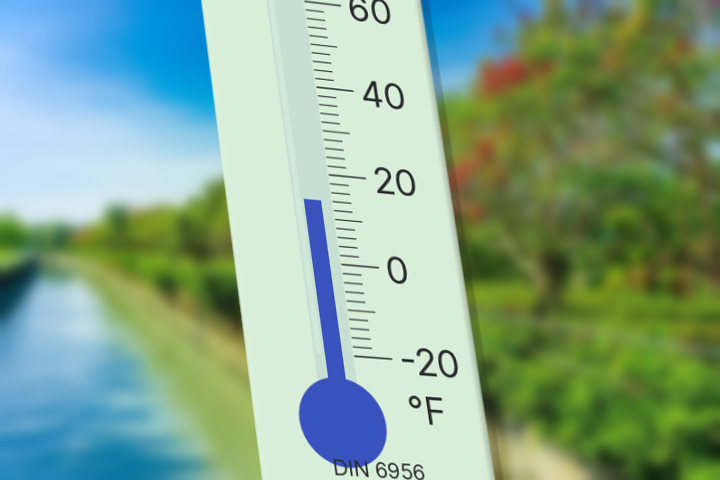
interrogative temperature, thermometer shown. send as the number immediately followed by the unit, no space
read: 14°F
